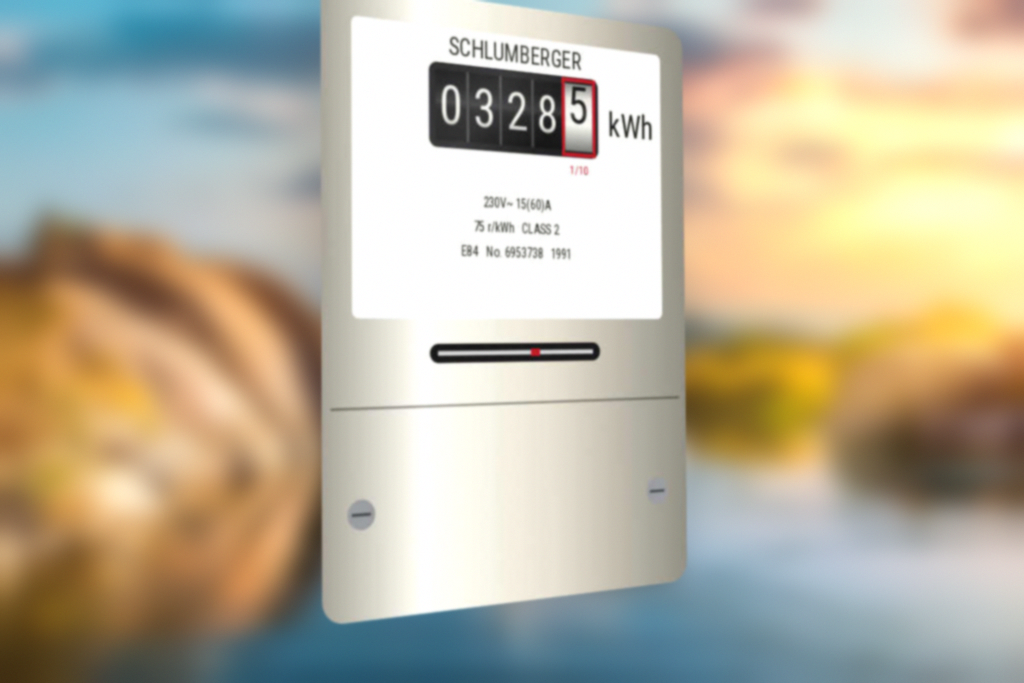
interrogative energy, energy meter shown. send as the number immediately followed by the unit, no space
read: 328.5kWh
